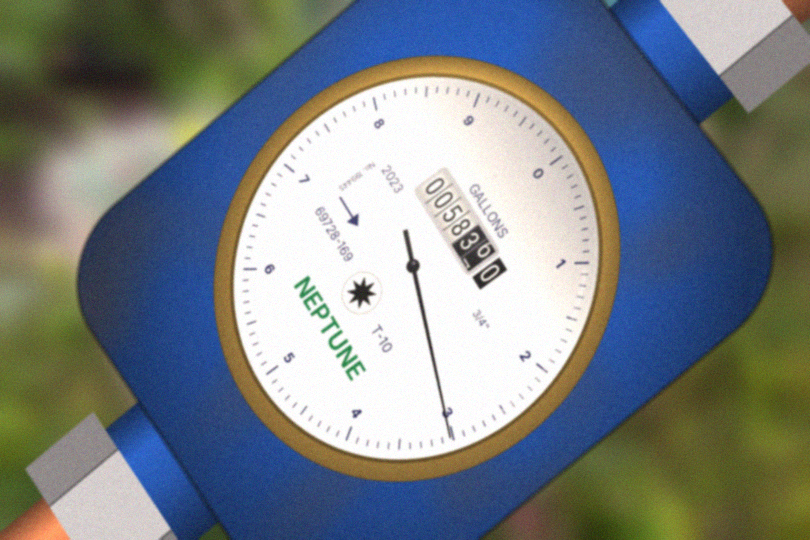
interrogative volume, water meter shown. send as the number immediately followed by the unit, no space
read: 58363.0gal
